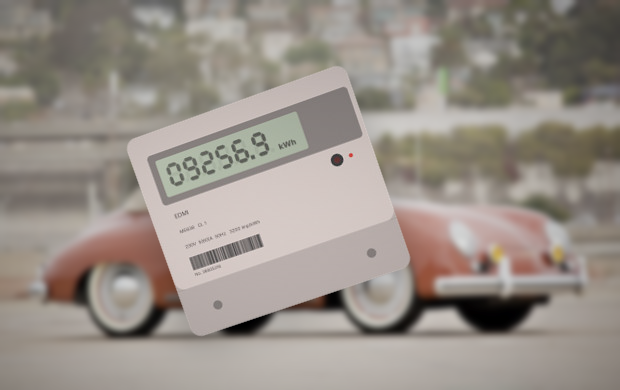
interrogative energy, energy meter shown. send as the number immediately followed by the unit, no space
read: 9256.9kWh
